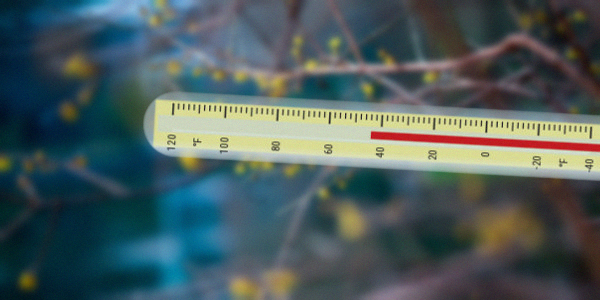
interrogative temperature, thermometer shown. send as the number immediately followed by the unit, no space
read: 44°F
